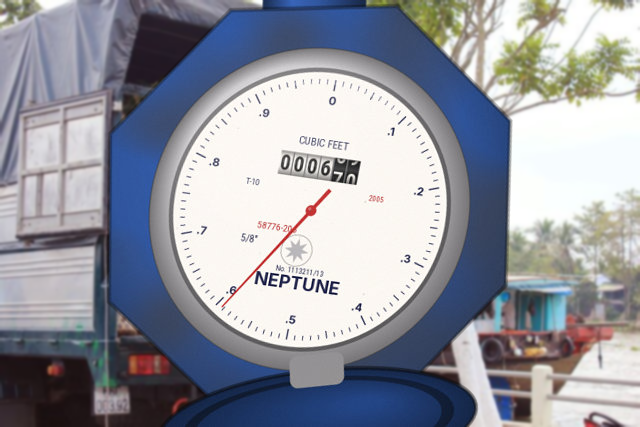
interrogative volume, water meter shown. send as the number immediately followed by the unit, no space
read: 669.59ft³
